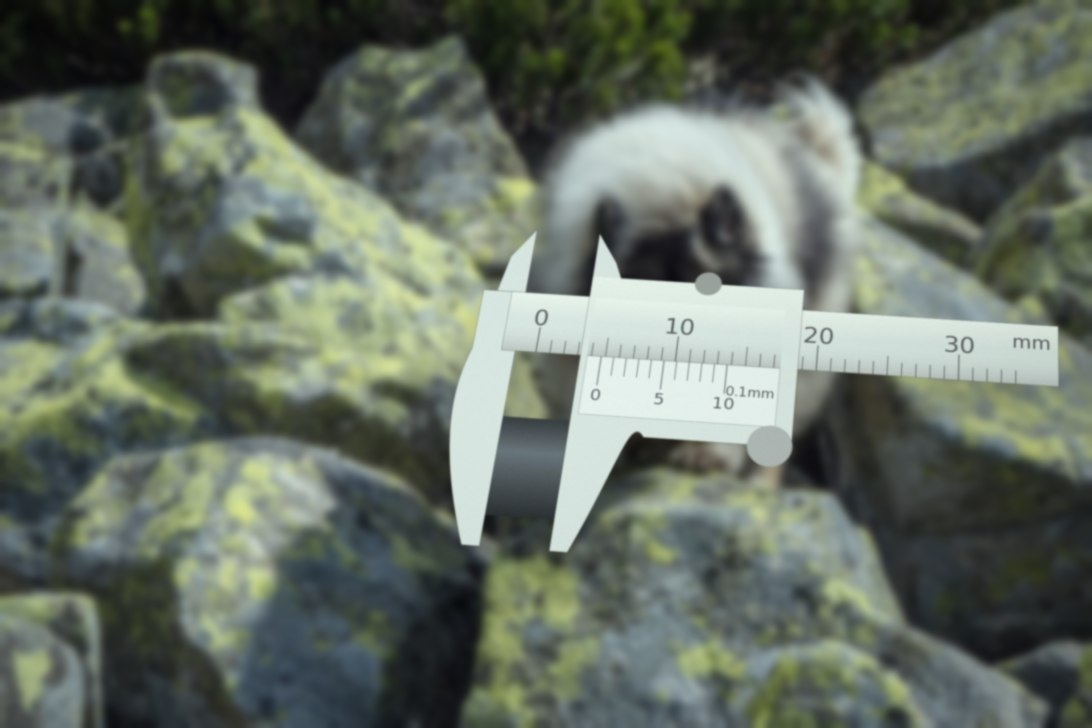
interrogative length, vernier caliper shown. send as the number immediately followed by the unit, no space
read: 4.7mm
